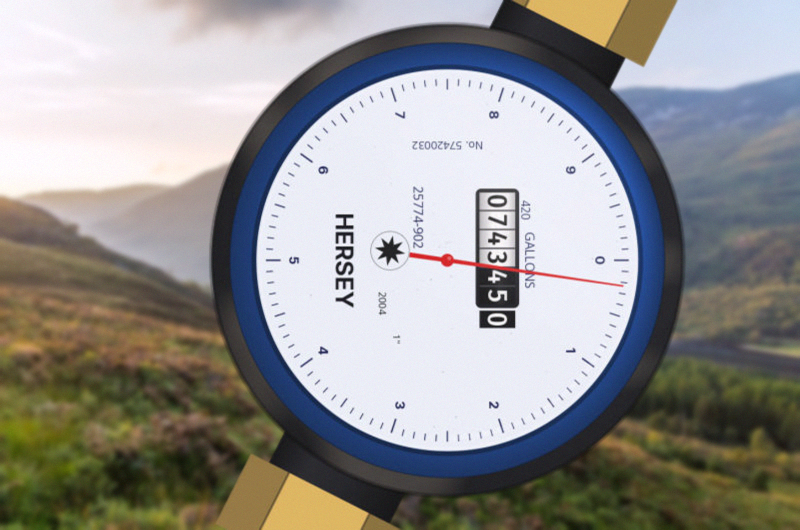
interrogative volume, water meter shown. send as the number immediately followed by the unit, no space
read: 743450.2gal
